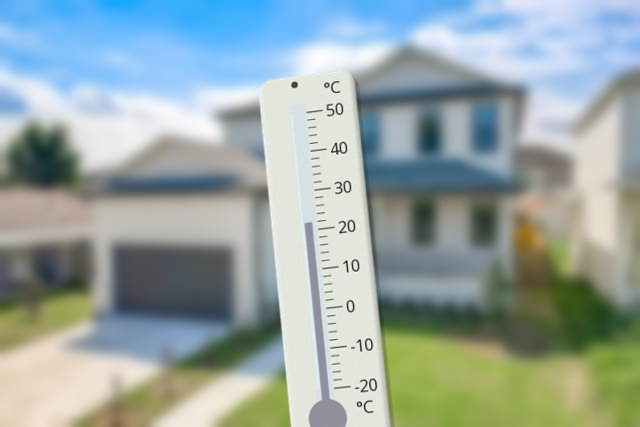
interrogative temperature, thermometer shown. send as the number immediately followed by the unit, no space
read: 22°C
